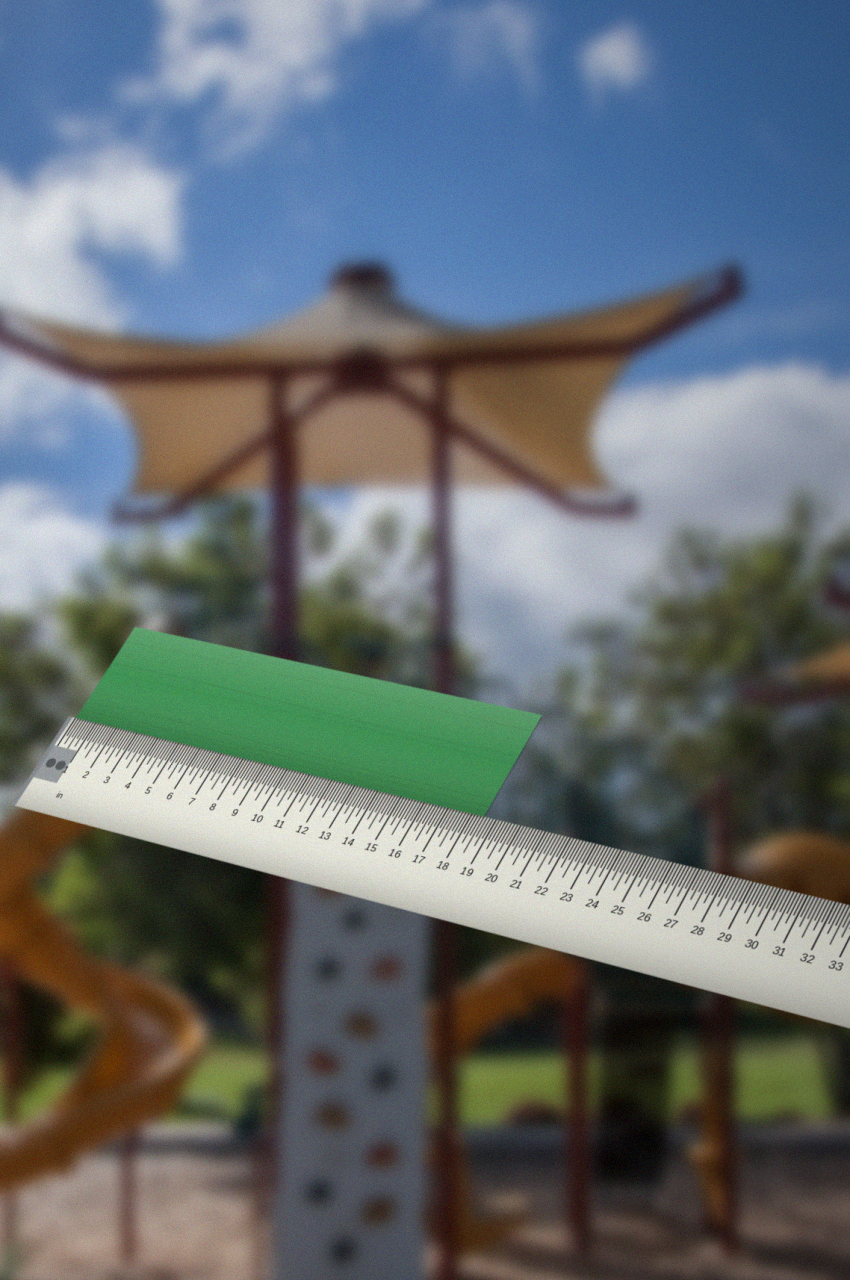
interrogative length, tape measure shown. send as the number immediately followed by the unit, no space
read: 18.5in
